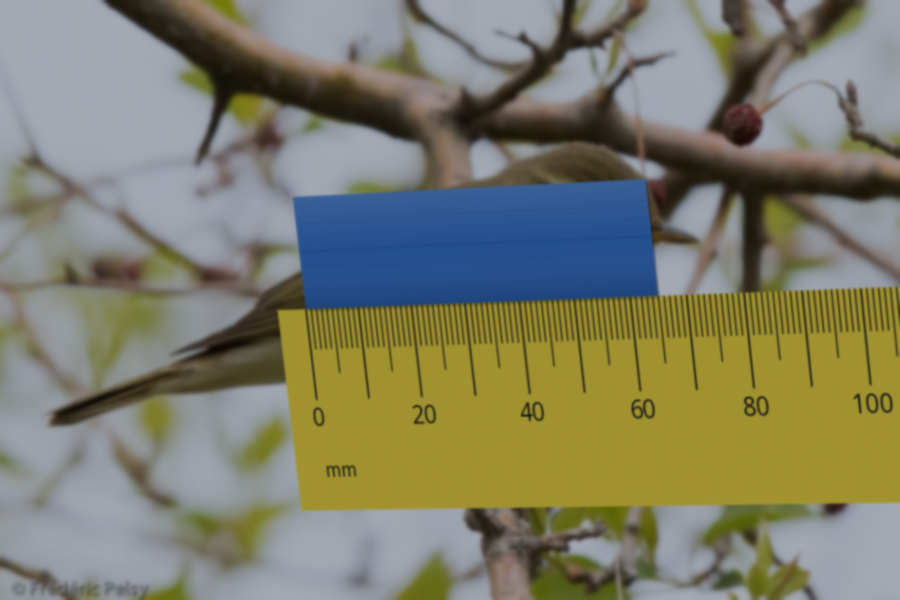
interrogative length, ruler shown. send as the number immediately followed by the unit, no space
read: 65mm
